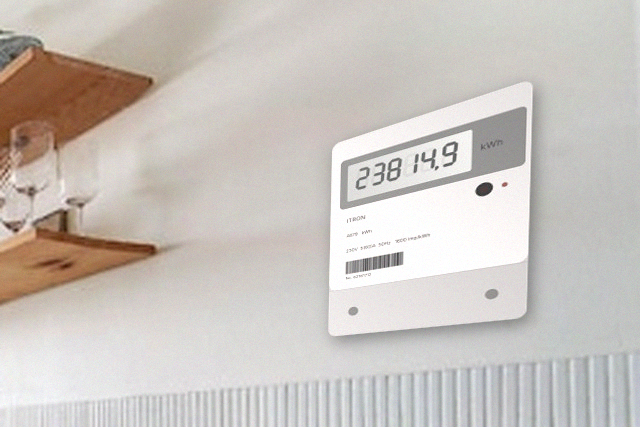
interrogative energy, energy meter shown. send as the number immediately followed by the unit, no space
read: 23814.9kWh
